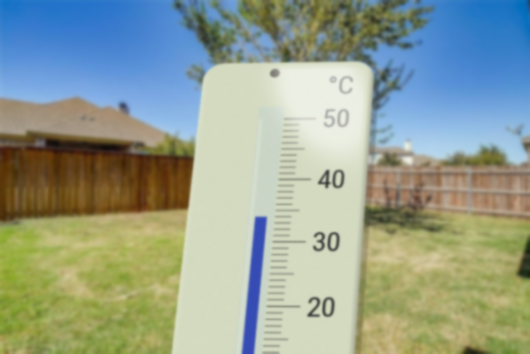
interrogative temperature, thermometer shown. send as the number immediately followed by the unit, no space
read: 34°C
